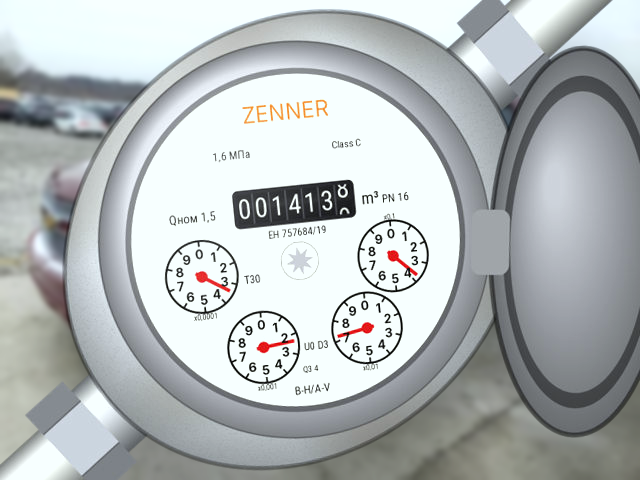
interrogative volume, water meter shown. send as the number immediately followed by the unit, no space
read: 14138.3723m³
